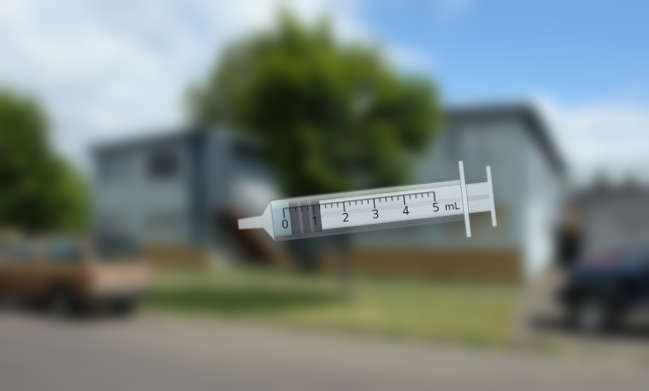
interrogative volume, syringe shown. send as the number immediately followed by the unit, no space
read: 0.2mL
